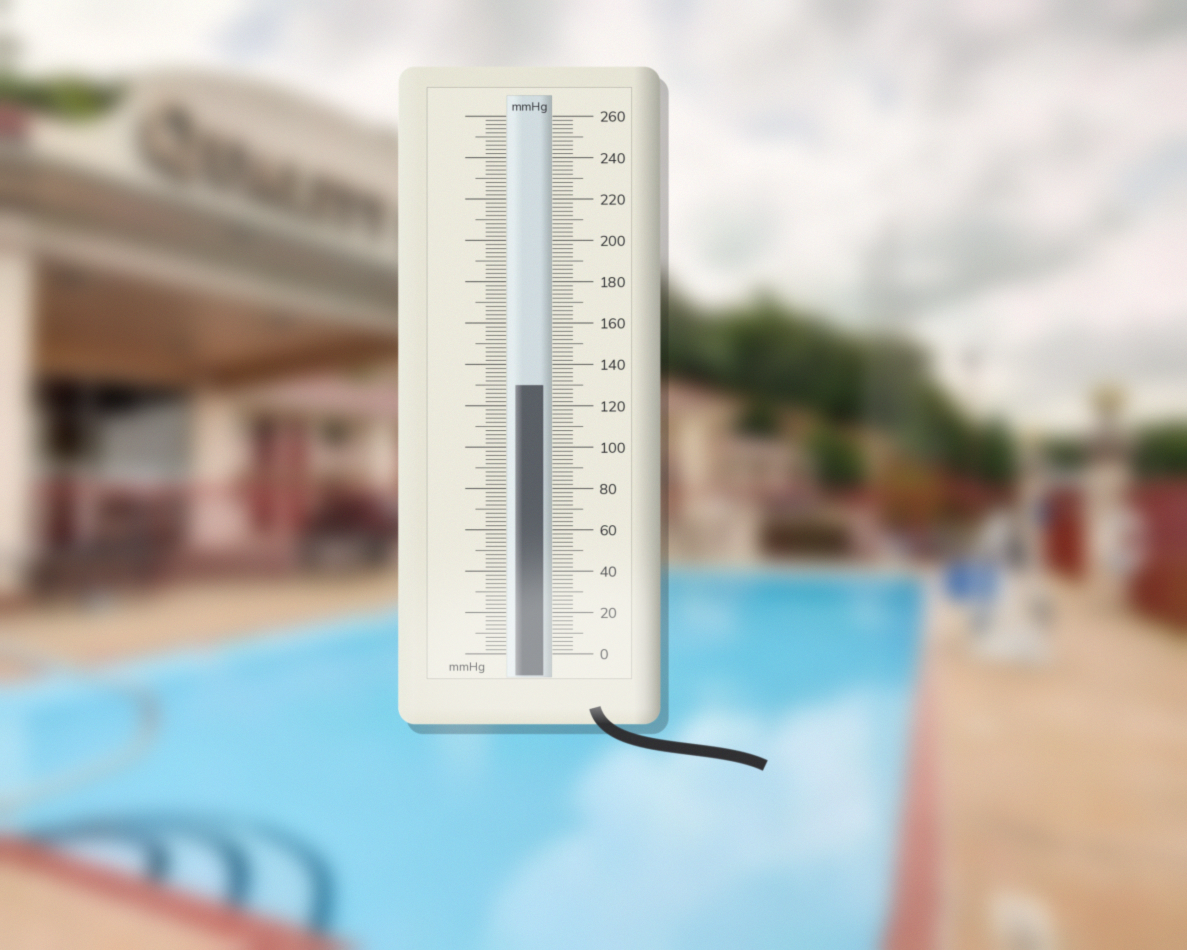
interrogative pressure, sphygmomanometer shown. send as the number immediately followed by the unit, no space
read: 130mmHg
